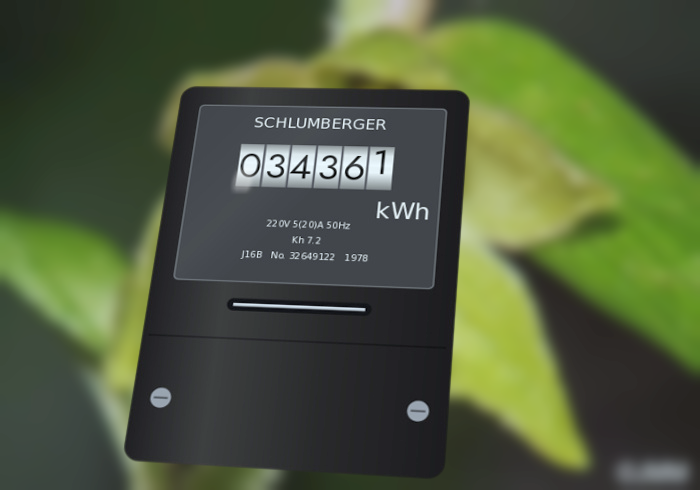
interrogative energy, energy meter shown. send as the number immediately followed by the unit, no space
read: 34361kWh
